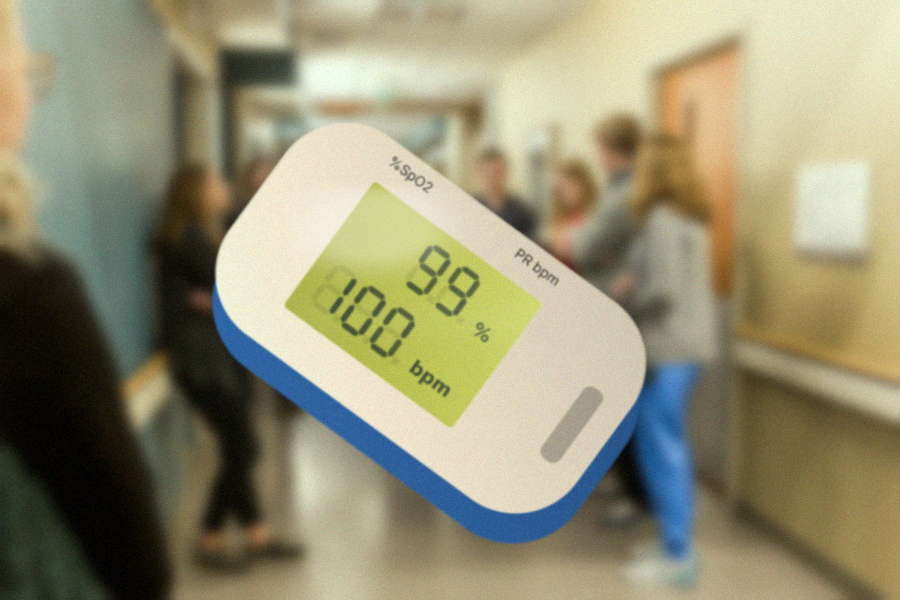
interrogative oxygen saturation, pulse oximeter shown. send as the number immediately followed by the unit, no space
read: 99%
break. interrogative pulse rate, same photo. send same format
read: 100bpm
